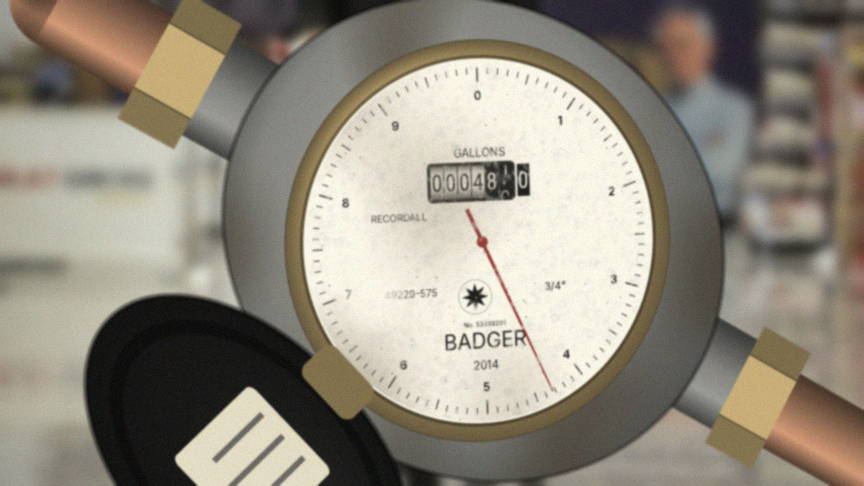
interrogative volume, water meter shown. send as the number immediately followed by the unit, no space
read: 4814.3gal
